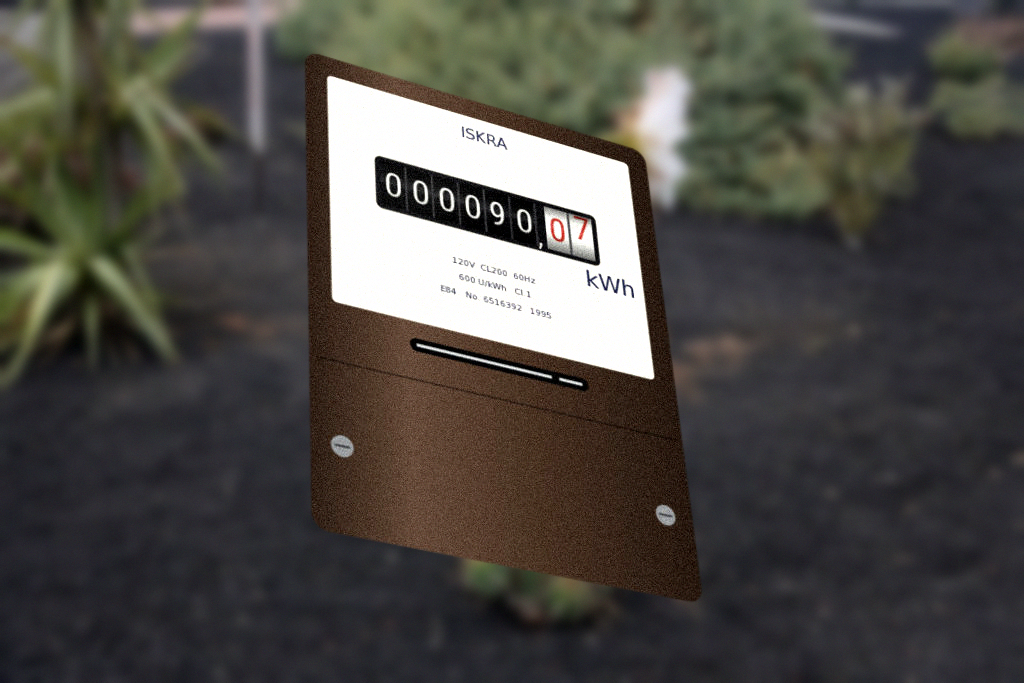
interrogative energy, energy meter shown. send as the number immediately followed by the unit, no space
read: 90.07kWh
